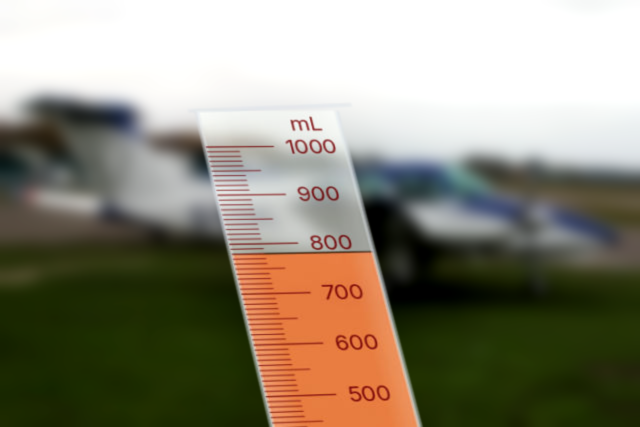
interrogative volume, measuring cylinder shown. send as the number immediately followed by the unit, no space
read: 780mL
